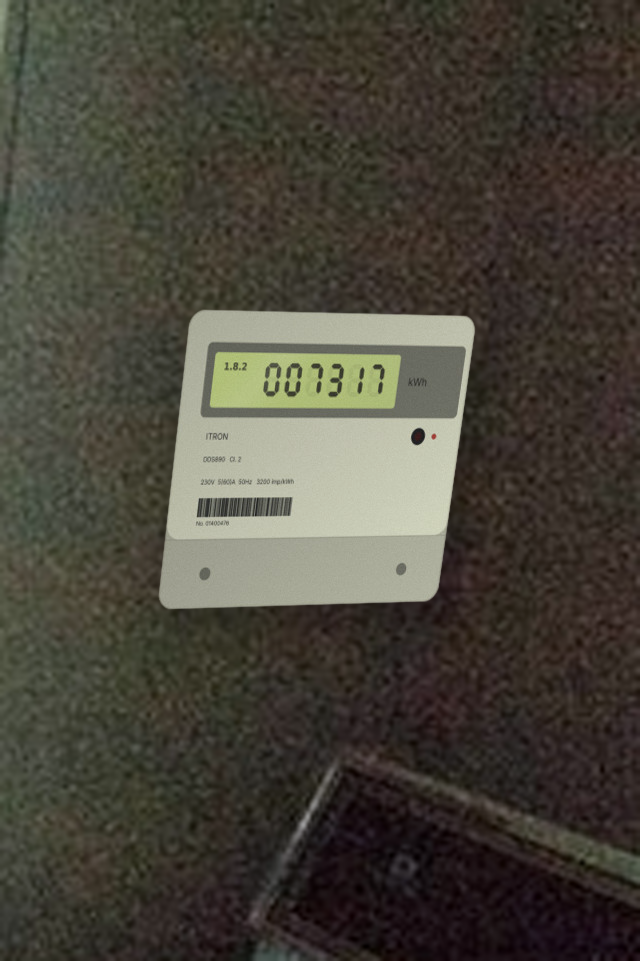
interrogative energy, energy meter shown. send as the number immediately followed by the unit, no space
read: 7317kWh
